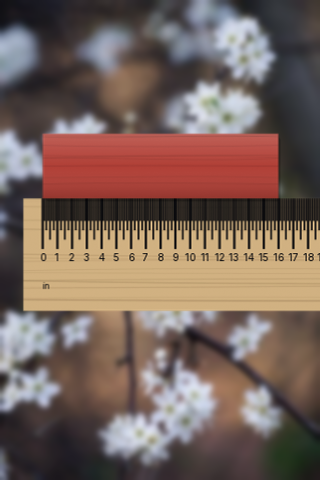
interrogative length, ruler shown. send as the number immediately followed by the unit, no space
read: 16in
